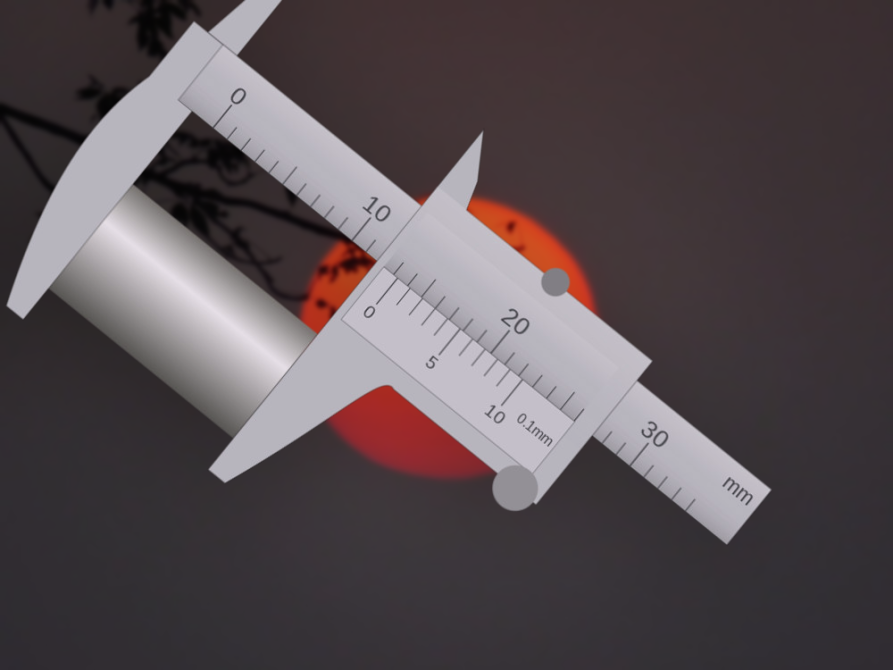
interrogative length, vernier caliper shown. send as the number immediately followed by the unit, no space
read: 13.3mm
